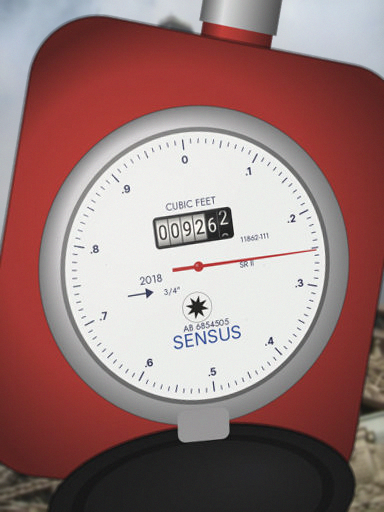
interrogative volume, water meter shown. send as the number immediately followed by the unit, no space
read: 9262.25ft³
